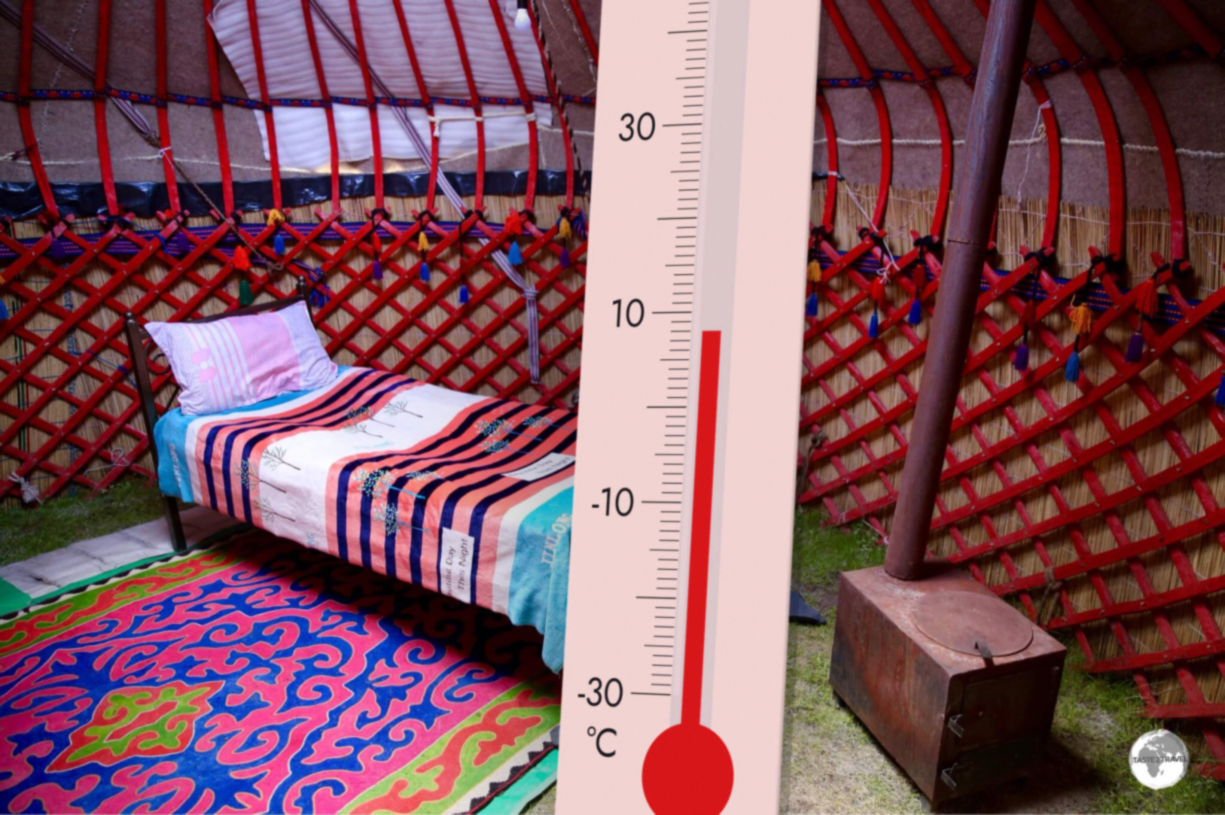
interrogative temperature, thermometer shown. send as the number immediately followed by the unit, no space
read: 8°C
